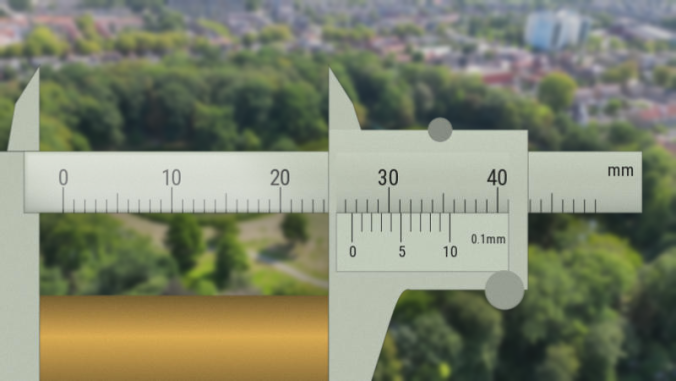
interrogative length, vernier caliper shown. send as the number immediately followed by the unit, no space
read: 26.6mm
